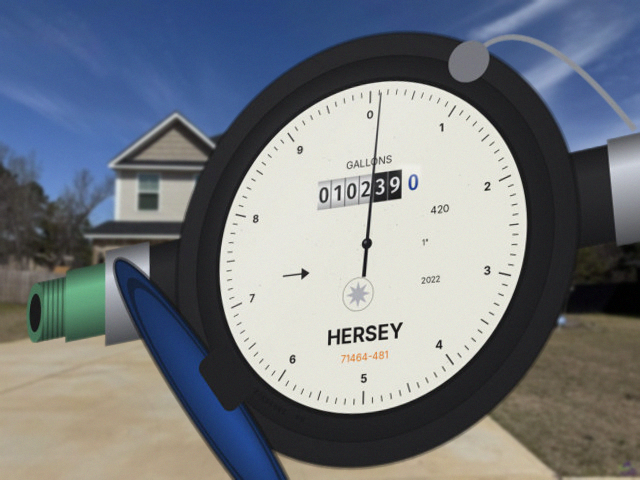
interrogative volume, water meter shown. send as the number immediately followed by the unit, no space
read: 102390.1gal
